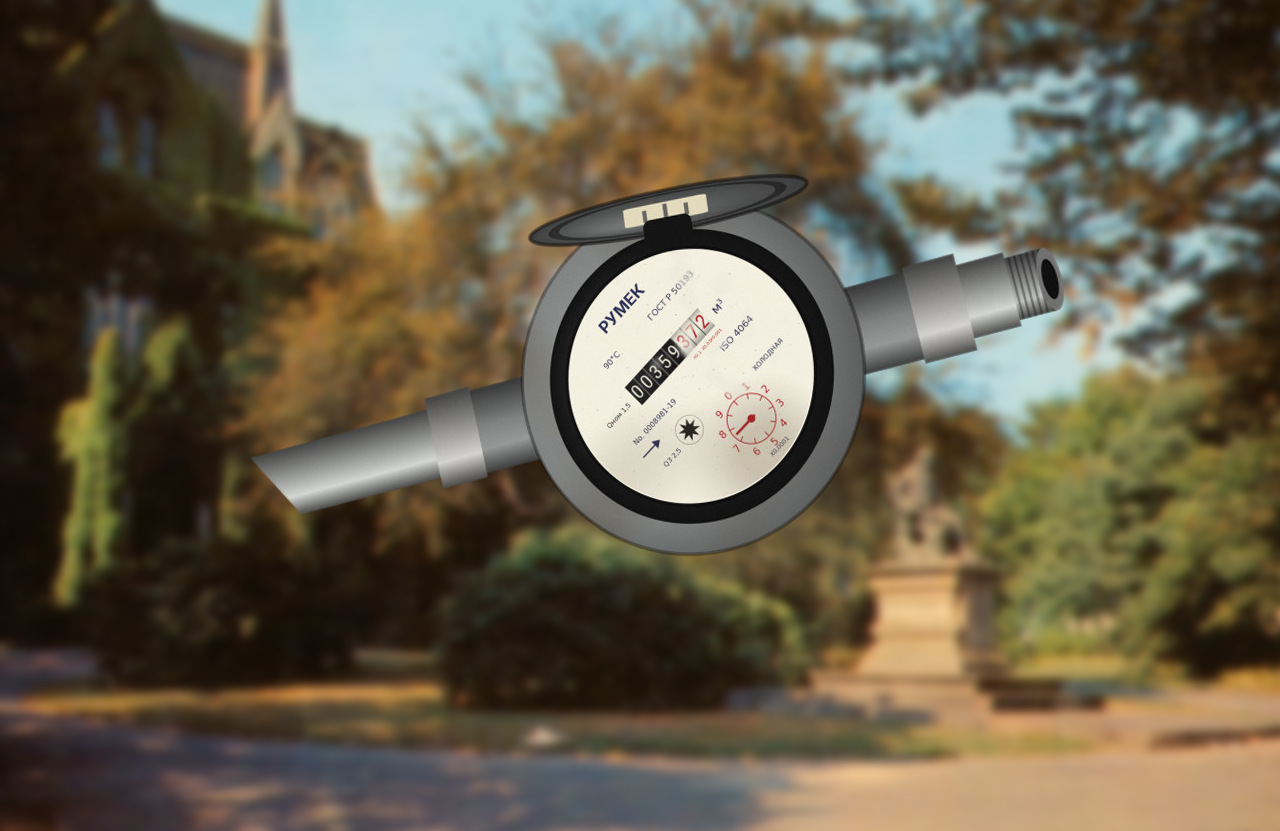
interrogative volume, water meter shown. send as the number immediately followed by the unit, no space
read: 359.3727m³
